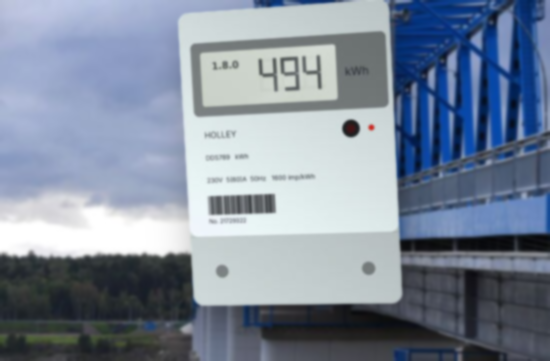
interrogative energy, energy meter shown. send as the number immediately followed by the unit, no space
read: 494kWh
